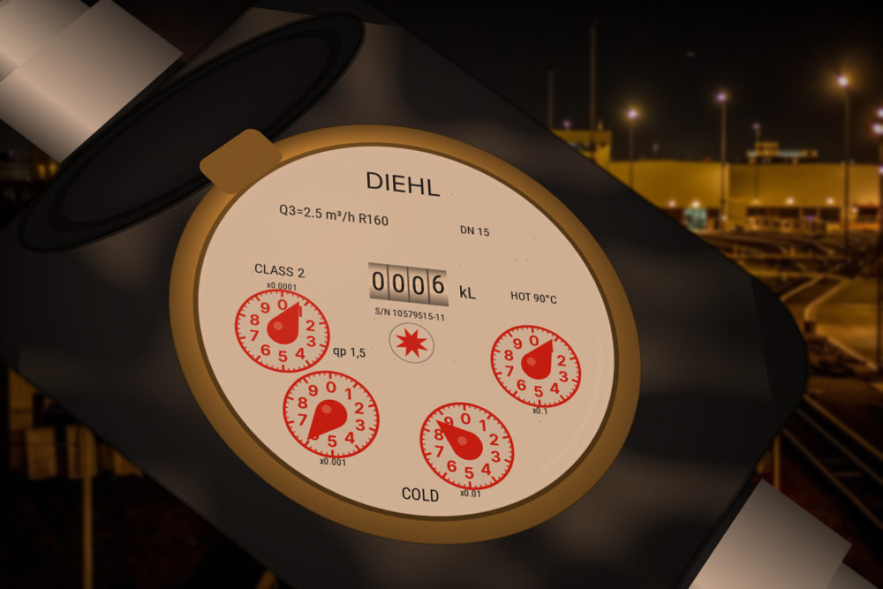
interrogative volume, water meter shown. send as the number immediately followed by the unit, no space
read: 6.0860kL
